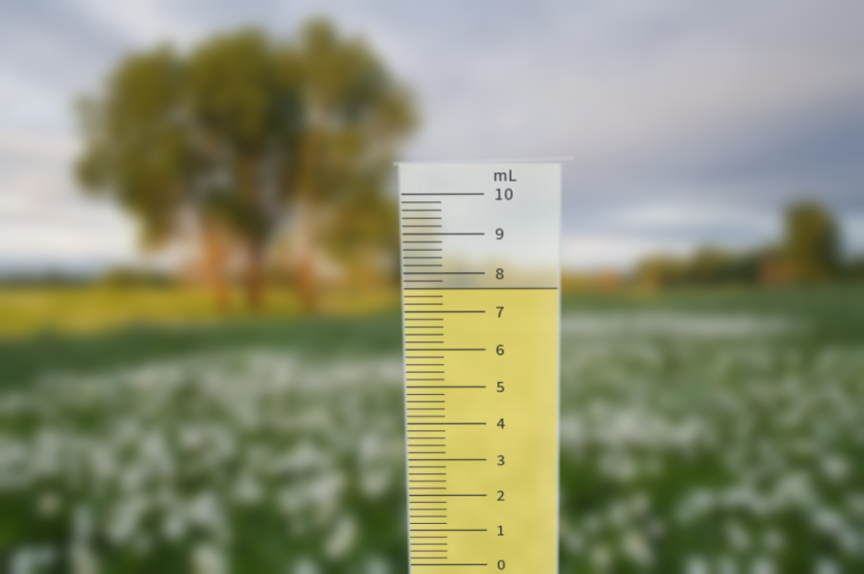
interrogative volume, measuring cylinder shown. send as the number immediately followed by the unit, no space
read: 7.6mL
